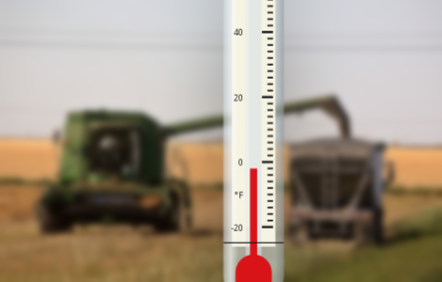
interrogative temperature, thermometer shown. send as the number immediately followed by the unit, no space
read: -2°F
